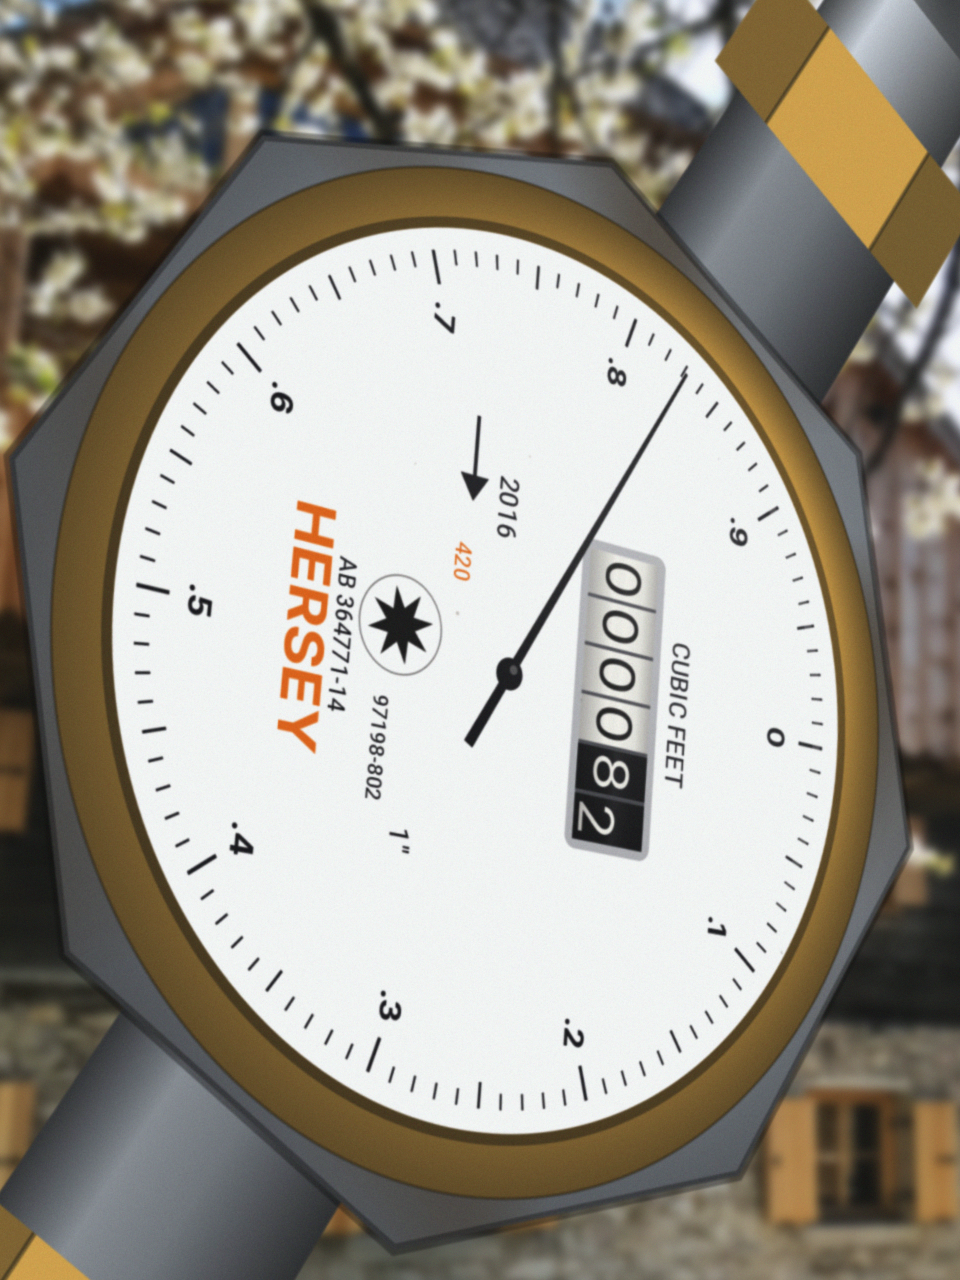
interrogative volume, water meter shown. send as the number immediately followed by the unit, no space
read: 81.83ft³
